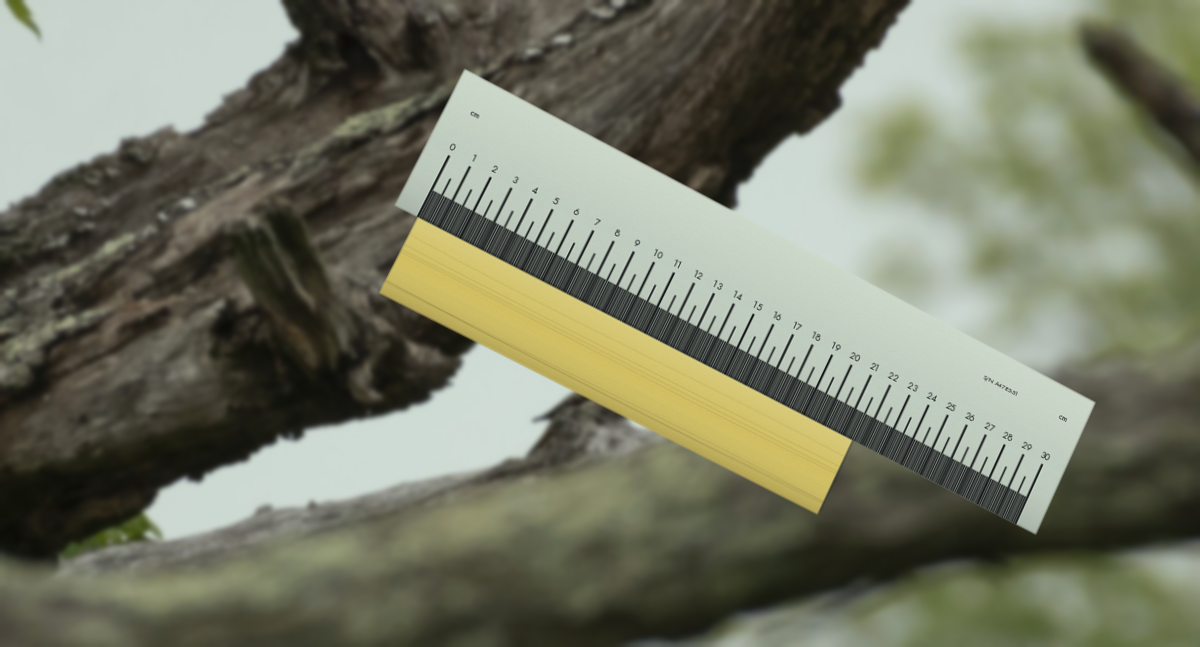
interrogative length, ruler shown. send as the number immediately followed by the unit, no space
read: 21.5cm
